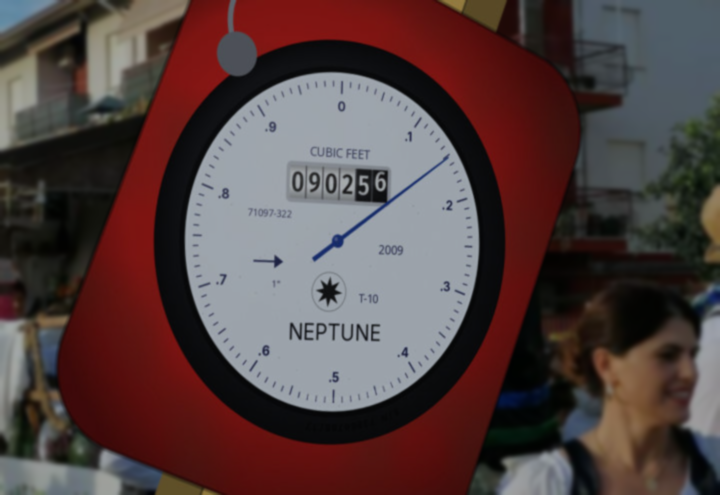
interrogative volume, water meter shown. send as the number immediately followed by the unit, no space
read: 90256.15ft³
